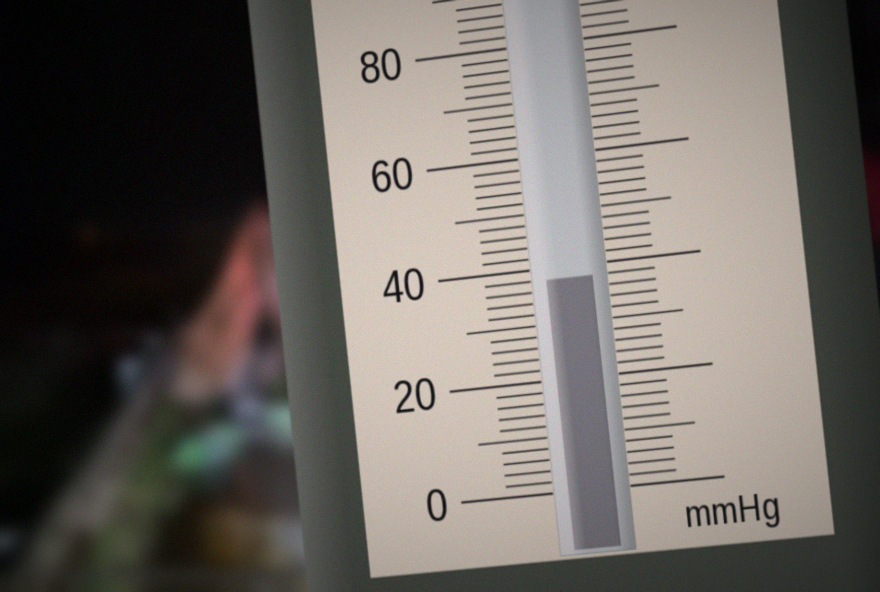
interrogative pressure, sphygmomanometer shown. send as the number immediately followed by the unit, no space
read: 38mmHg
